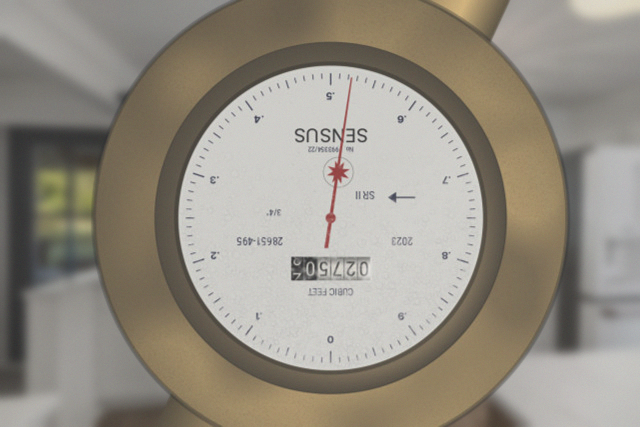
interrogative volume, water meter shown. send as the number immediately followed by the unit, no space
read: 27502.52ft³
